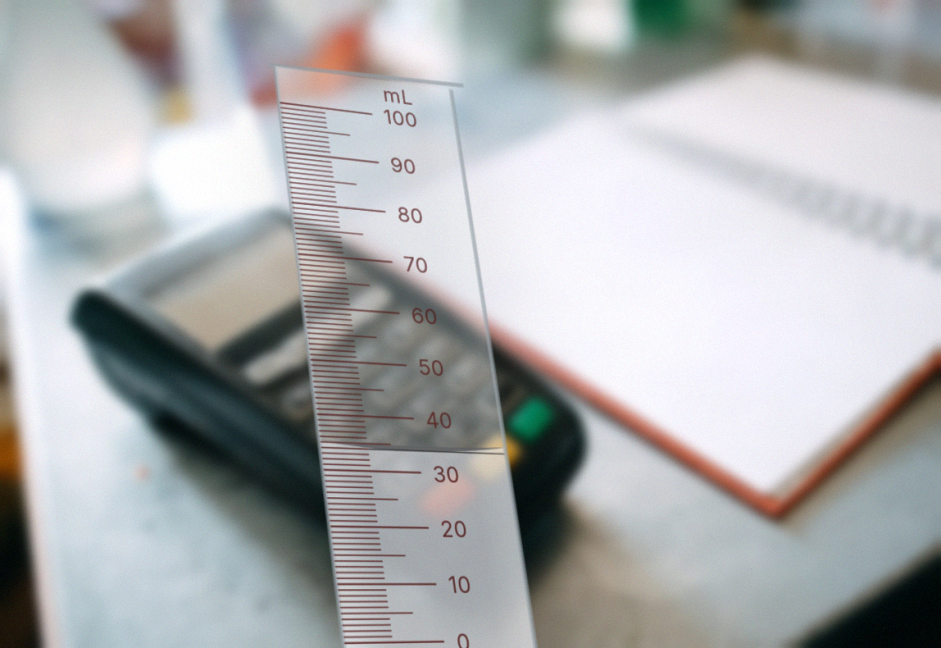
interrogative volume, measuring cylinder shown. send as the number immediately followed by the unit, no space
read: 34mL
